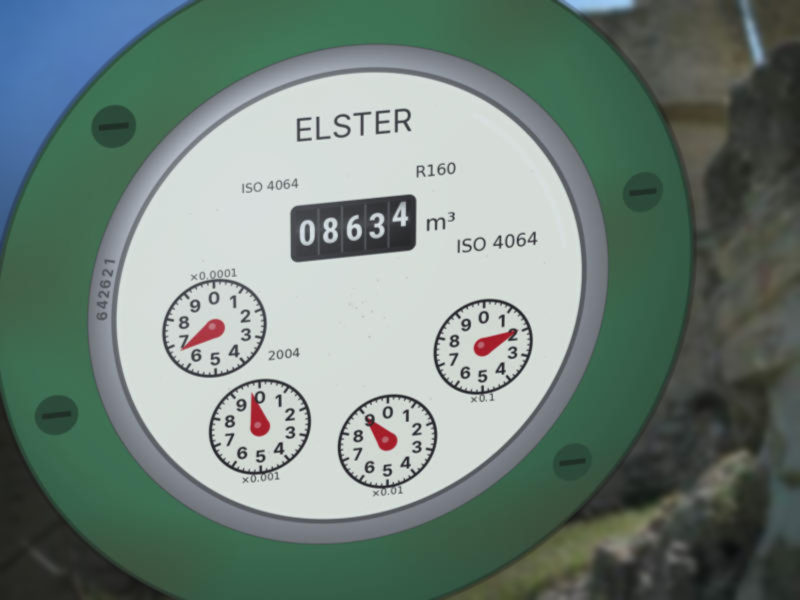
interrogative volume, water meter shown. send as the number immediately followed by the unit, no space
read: 8634.1896m³
